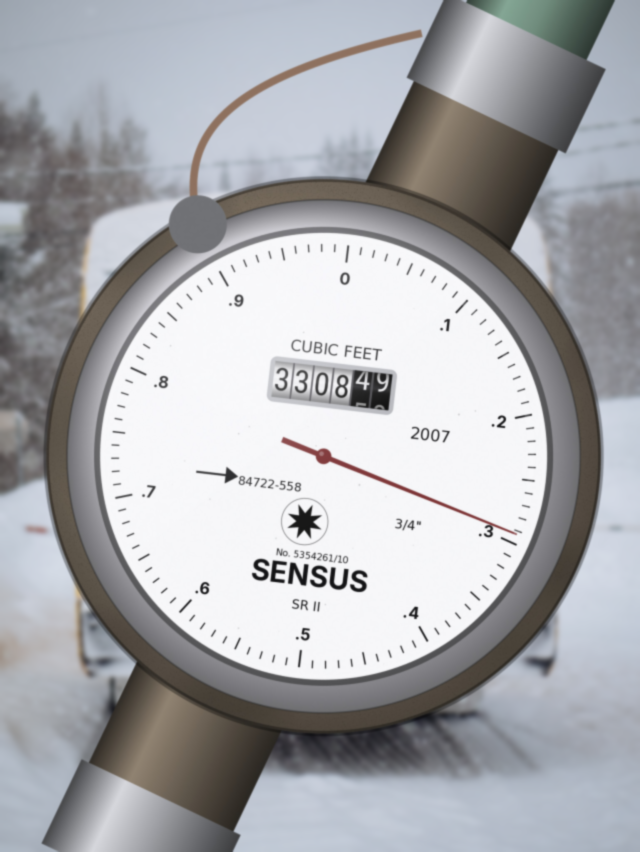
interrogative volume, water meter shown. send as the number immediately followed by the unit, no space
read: 330849.29ft³
